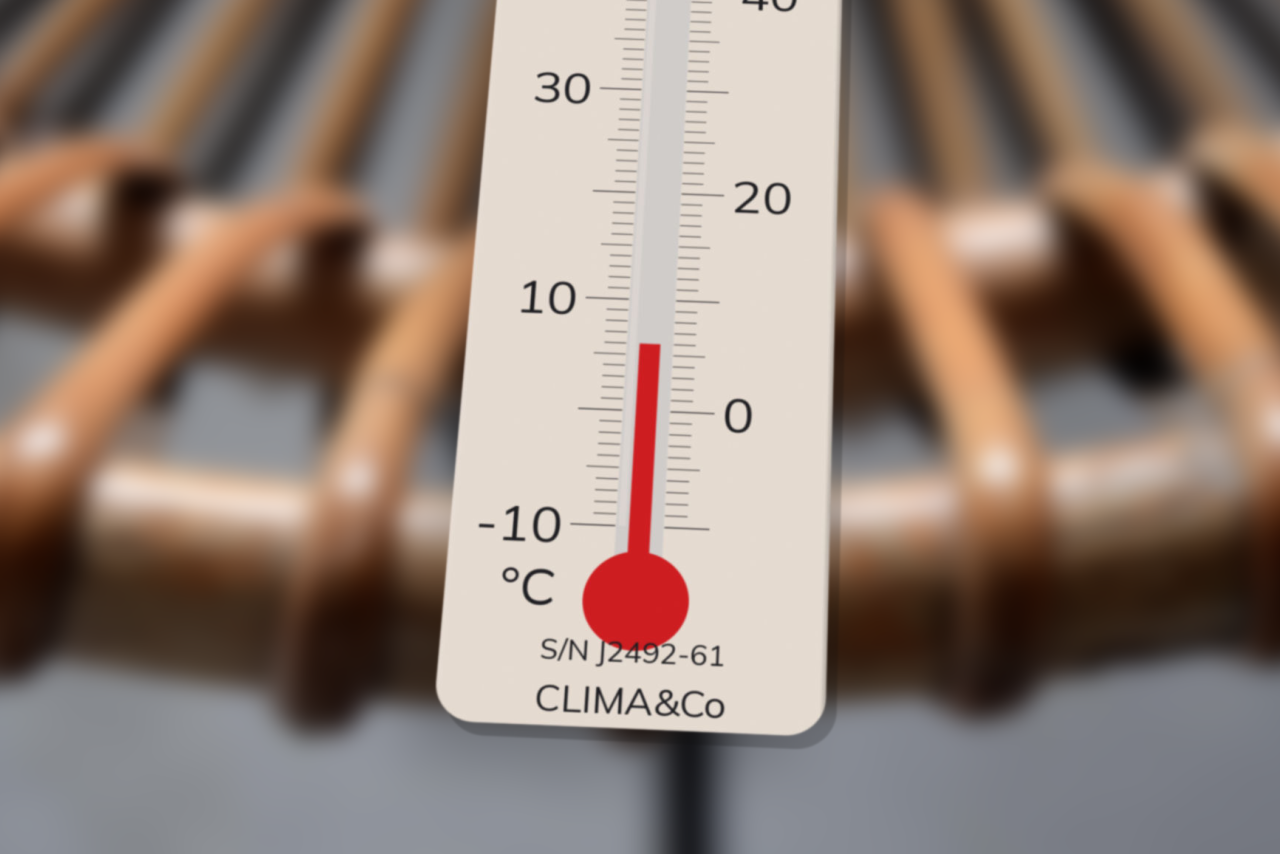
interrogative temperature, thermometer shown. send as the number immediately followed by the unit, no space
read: 6°C
